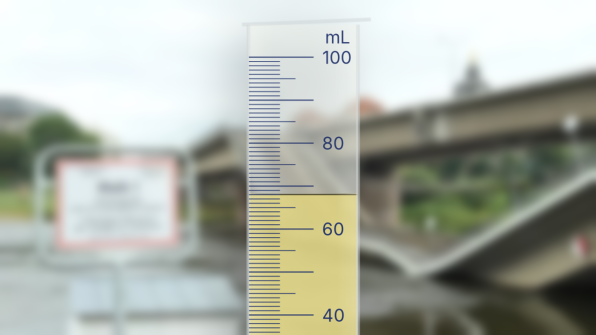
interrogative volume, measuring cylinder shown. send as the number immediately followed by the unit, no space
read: 68mL
